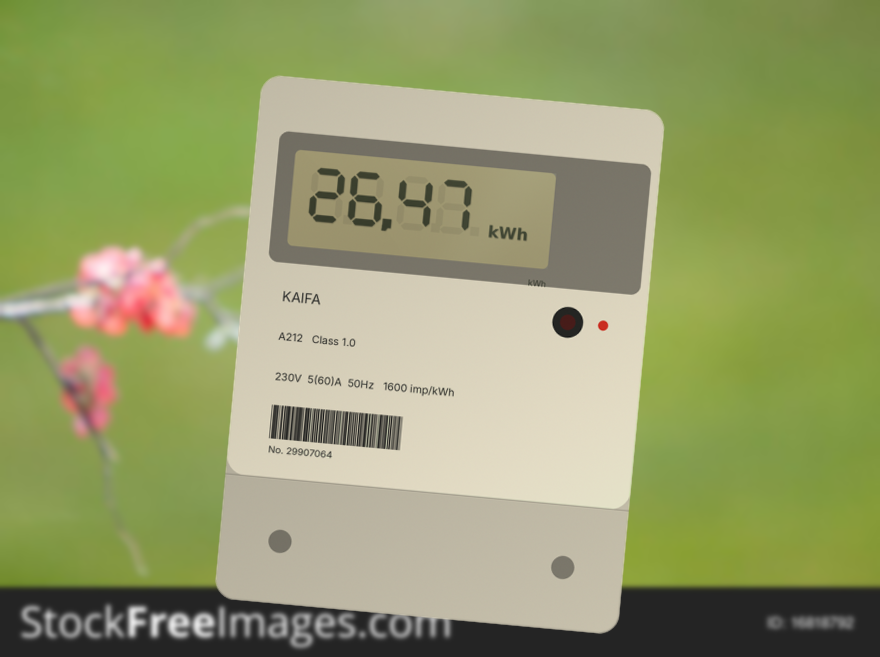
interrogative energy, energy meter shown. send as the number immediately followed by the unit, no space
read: 26.47kWh
